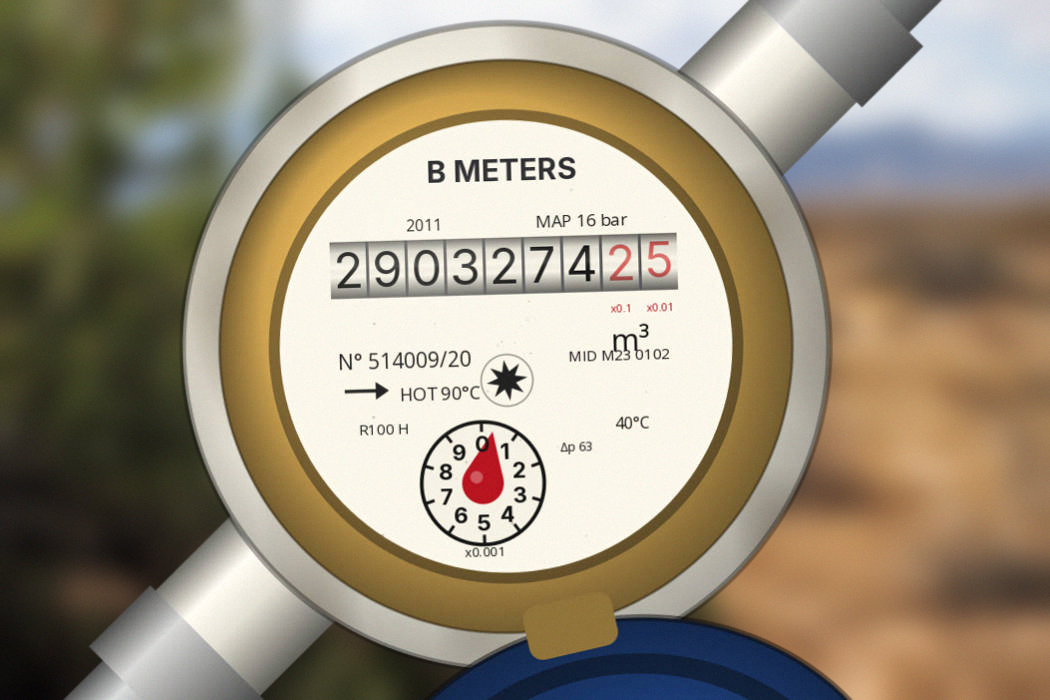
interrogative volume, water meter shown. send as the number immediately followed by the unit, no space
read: 2903274.250m³
